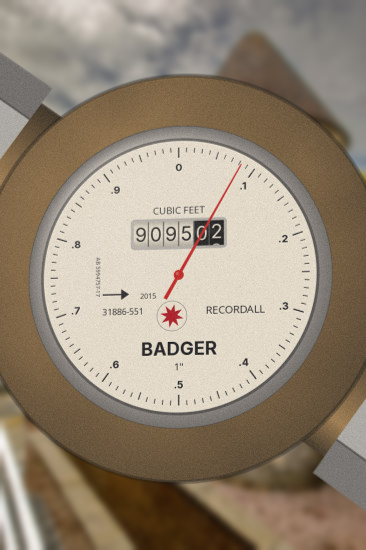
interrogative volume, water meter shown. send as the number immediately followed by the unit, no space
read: 909502.08ft³
